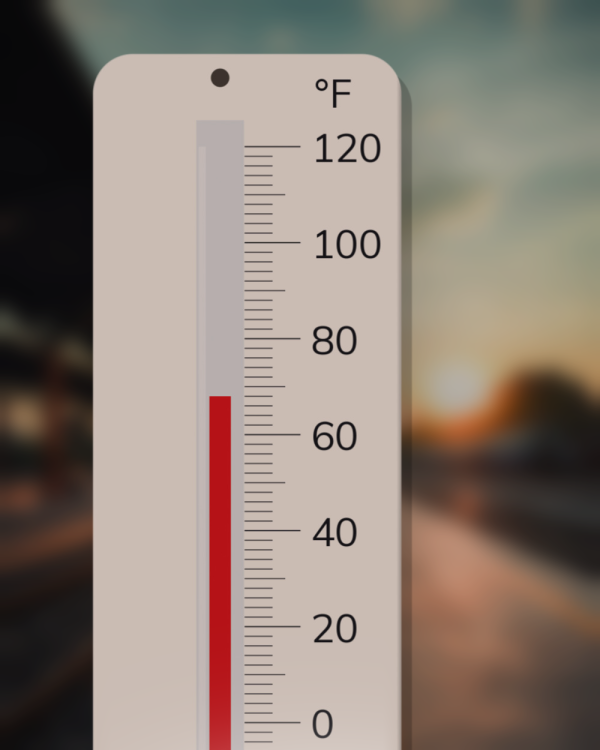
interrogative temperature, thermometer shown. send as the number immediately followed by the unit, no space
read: 68°F
